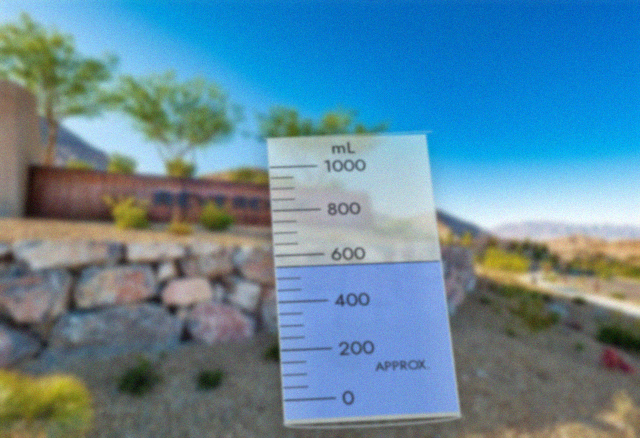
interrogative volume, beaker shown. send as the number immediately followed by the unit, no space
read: 550mL
